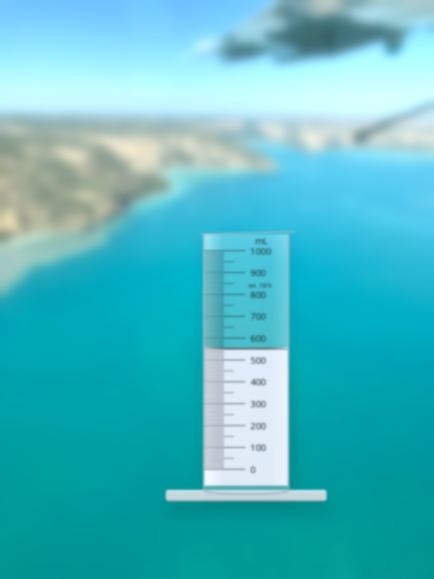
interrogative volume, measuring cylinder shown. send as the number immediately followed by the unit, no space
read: 550mL
